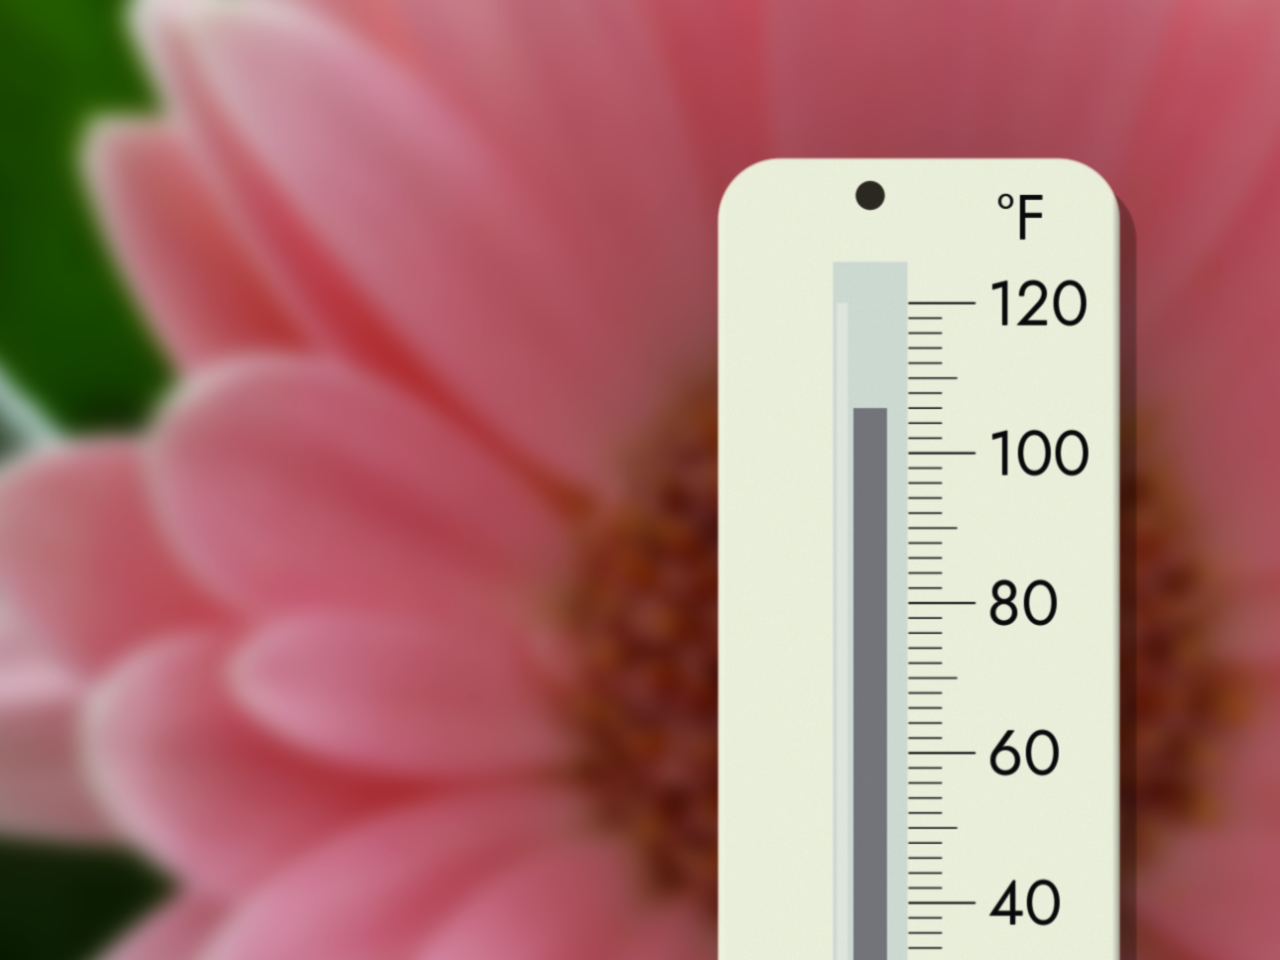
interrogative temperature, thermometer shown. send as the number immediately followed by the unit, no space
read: 106°F
